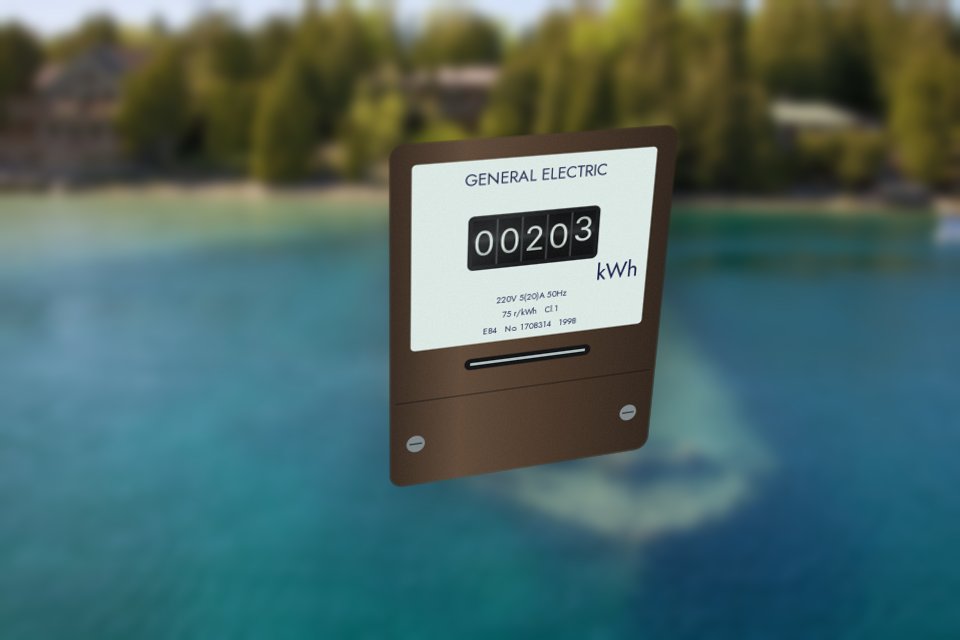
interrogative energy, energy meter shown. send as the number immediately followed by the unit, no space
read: 203kWh
